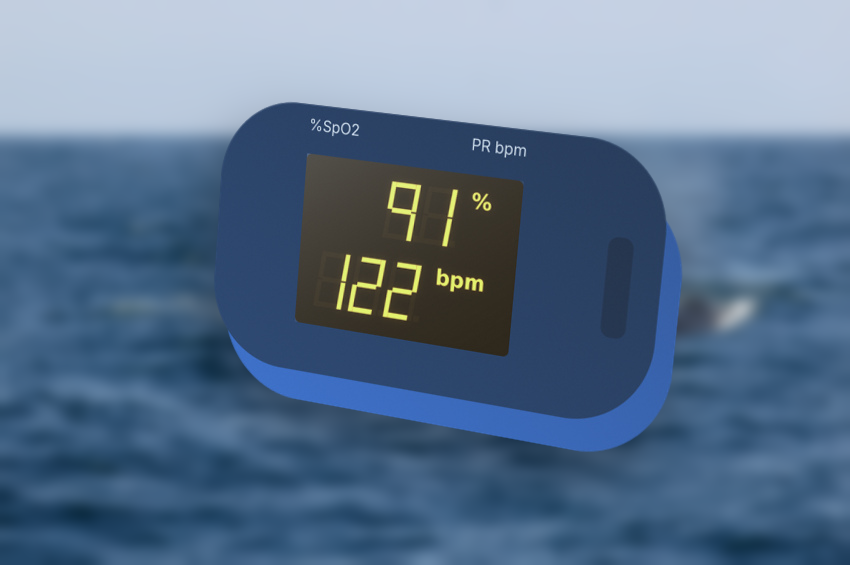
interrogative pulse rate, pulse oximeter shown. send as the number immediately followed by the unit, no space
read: 122bpm
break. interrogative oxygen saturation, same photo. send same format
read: 91%
